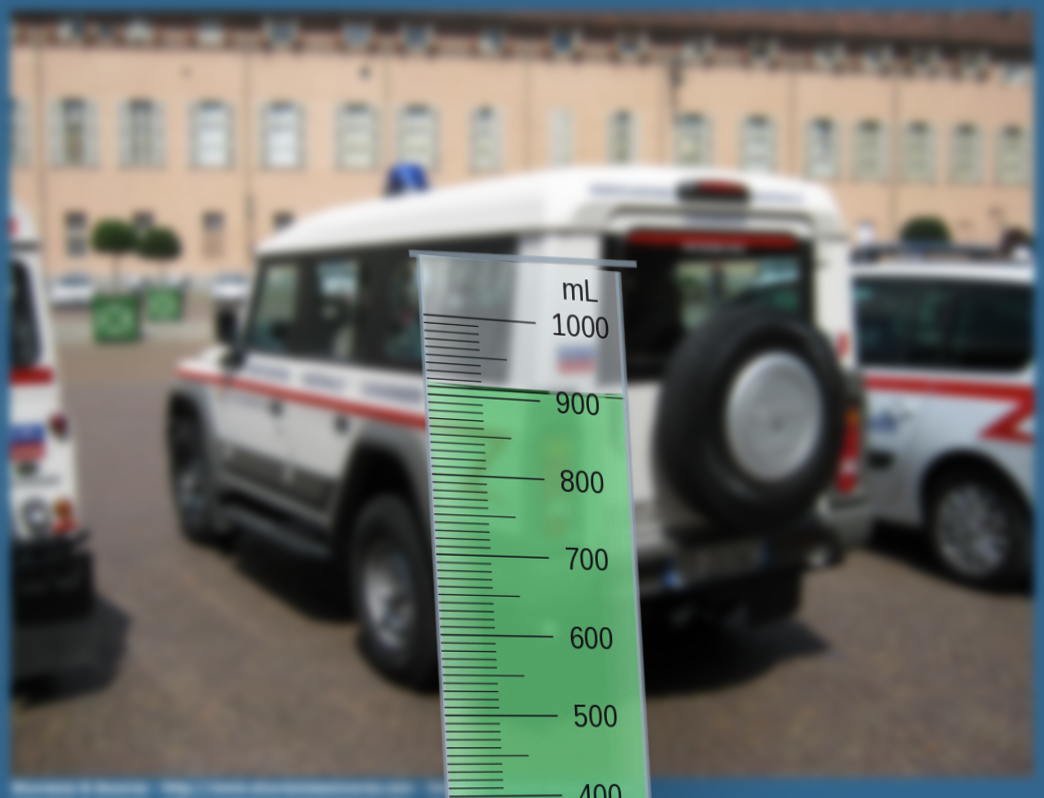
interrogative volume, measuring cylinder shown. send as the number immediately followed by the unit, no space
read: 910mL
